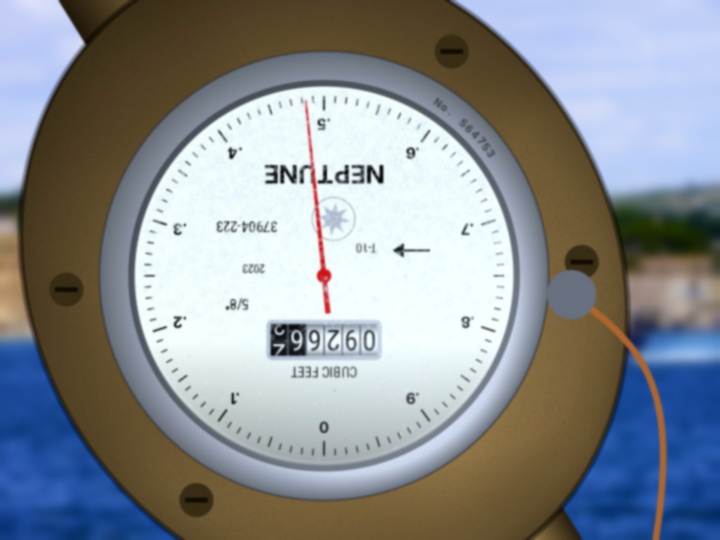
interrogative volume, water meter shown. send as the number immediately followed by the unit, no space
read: 92662.48ft³
